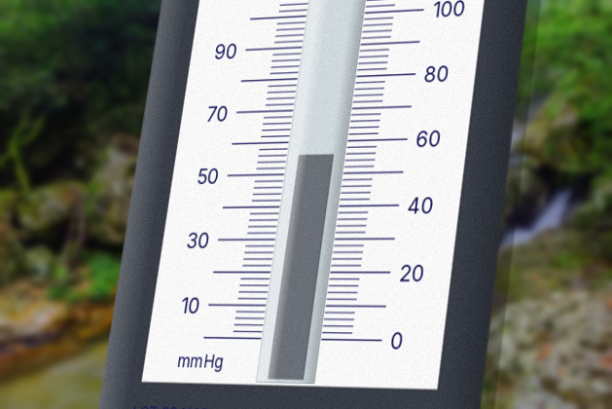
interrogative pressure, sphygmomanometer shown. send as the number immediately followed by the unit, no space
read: 56mmHg
